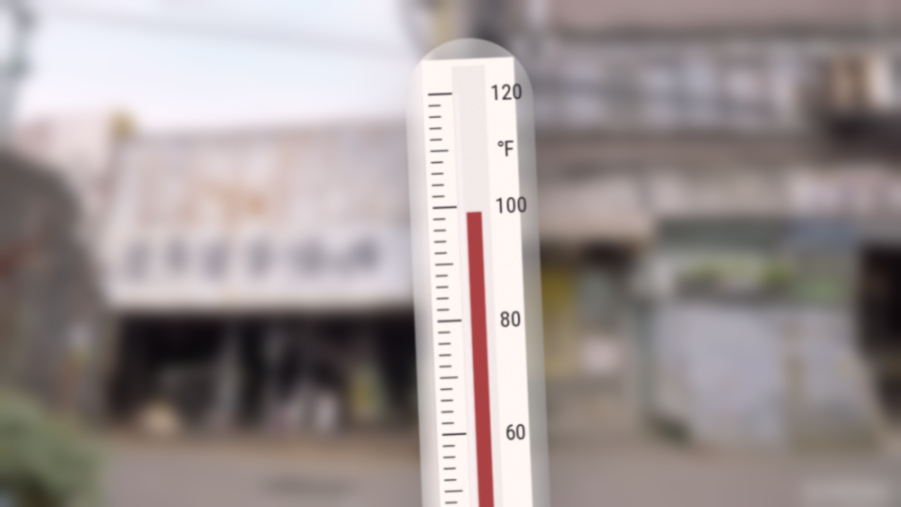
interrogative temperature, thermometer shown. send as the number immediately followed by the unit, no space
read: 99°F
